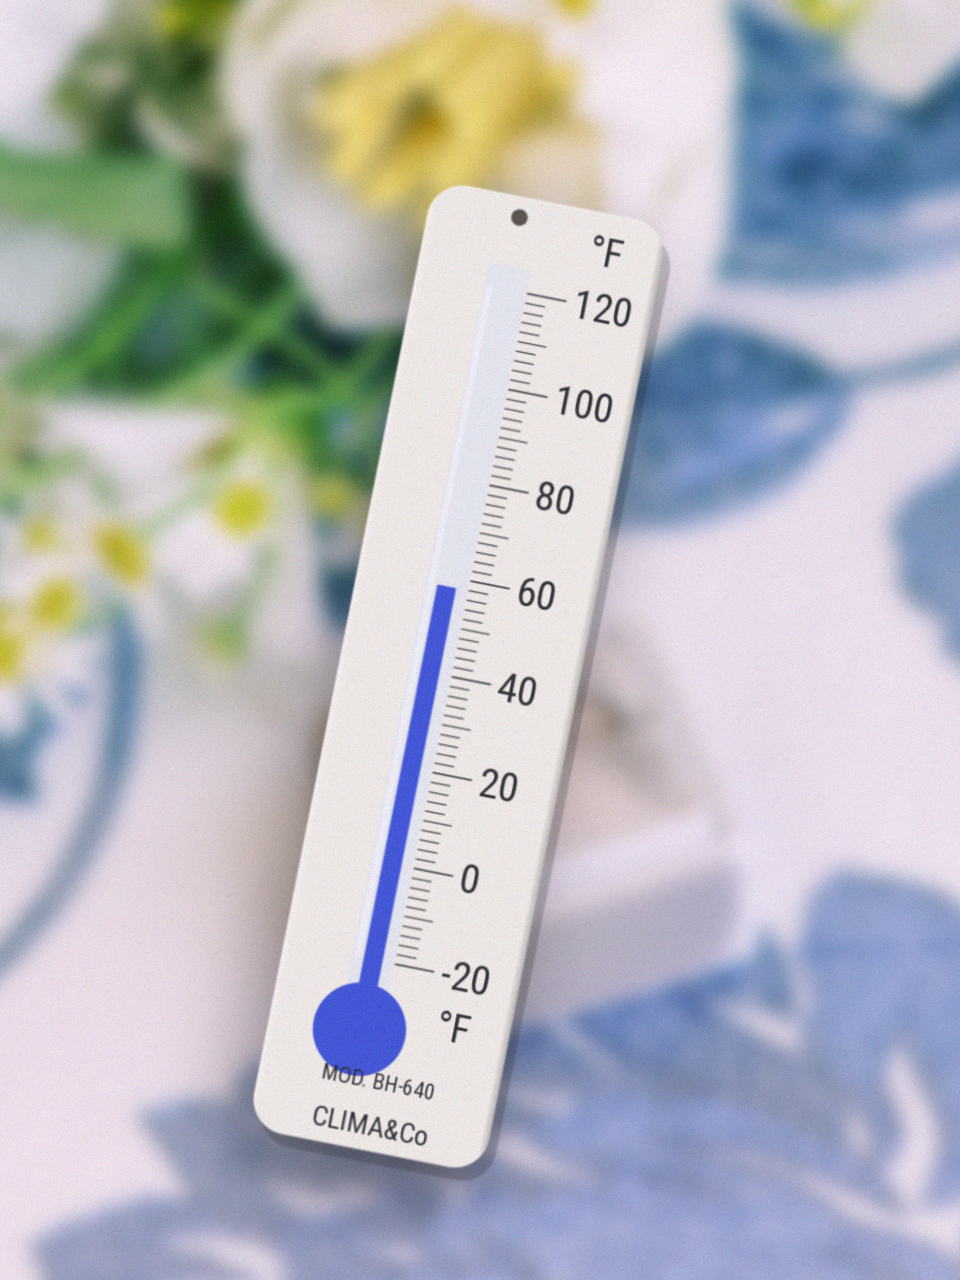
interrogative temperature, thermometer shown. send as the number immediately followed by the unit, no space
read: 58°F
